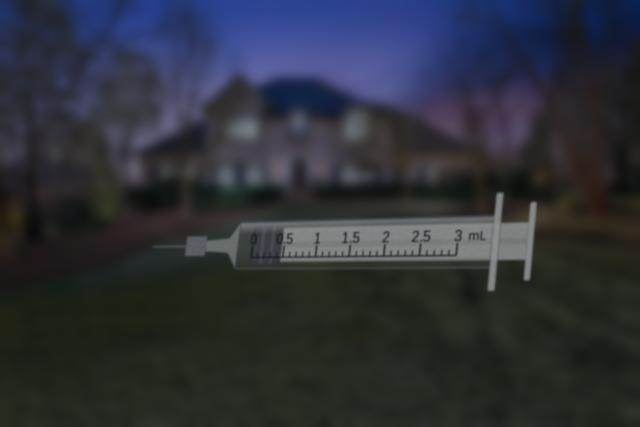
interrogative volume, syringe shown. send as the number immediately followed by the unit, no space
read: 0mL
